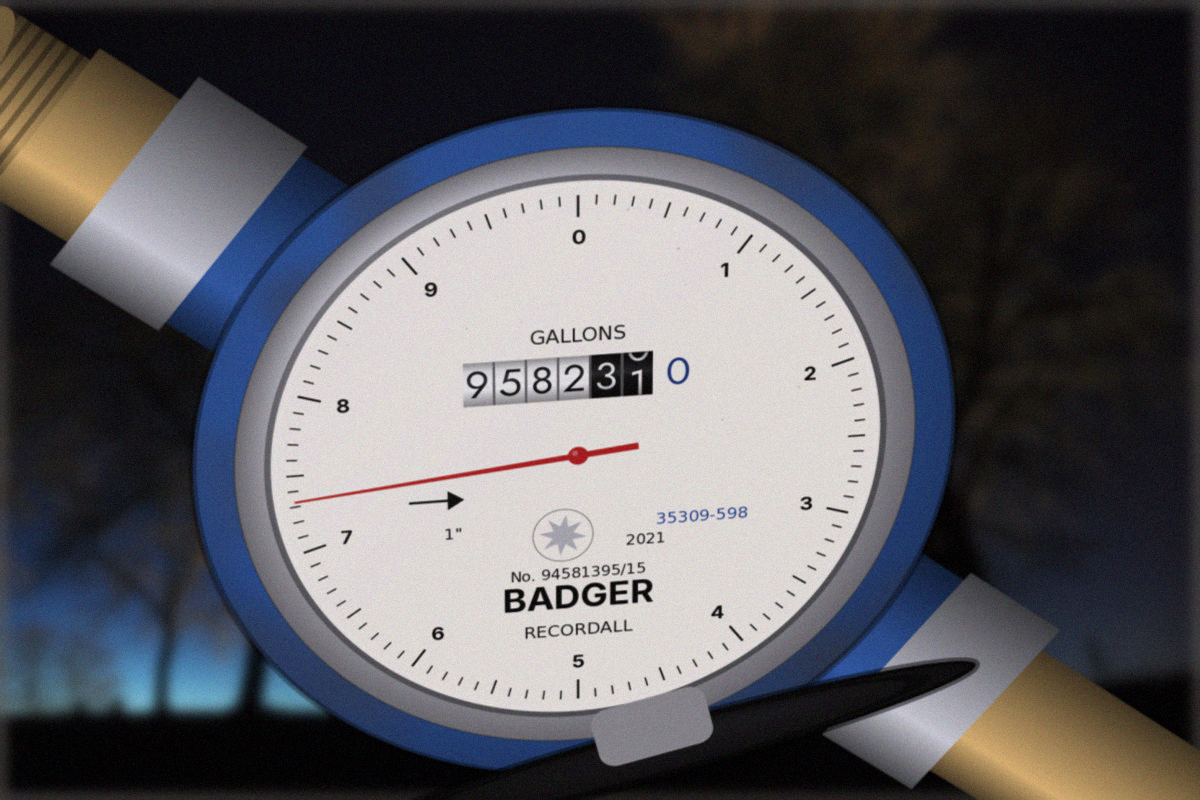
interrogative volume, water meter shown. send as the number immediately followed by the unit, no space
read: 9582307.3gal
